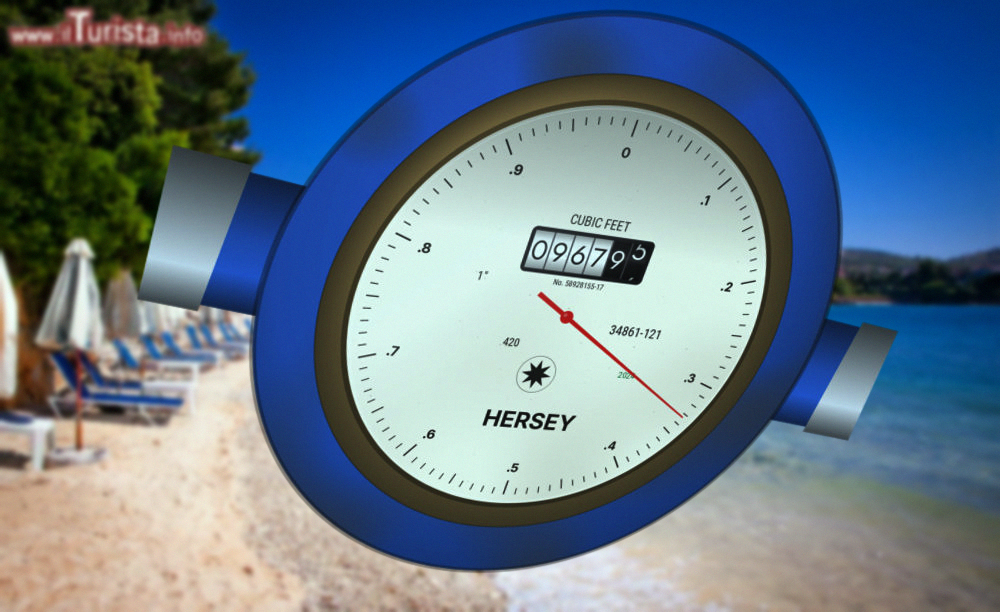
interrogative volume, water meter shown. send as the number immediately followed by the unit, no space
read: 96795.33ft³
